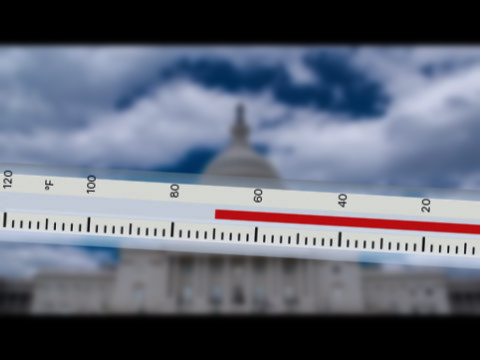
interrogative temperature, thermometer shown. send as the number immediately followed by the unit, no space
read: 70°F
